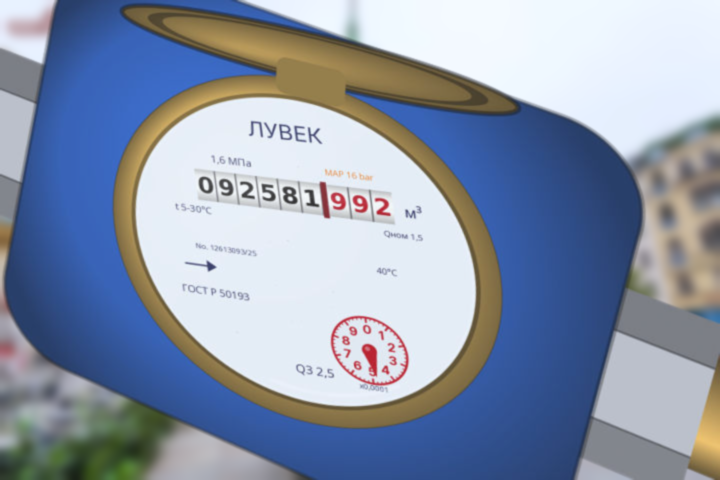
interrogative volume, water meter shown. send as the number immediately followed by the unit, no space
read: 92581.9924m³
